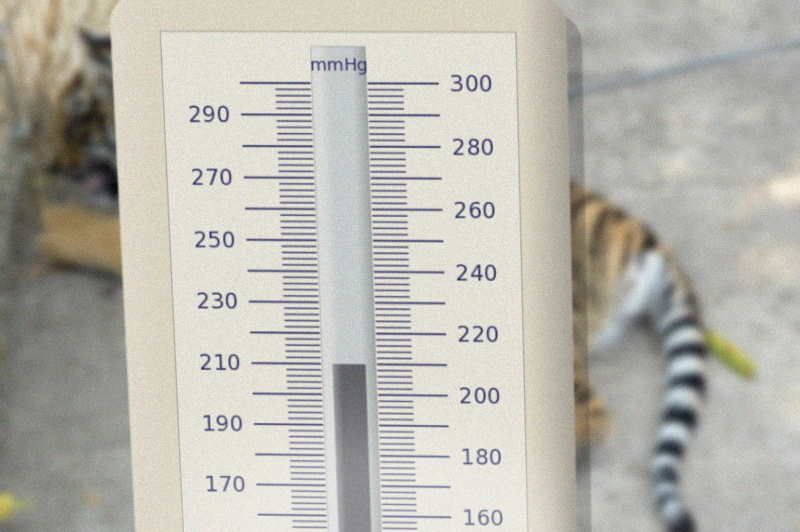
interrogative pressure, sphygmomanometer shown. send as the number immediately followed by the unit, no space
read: 210mmHg
